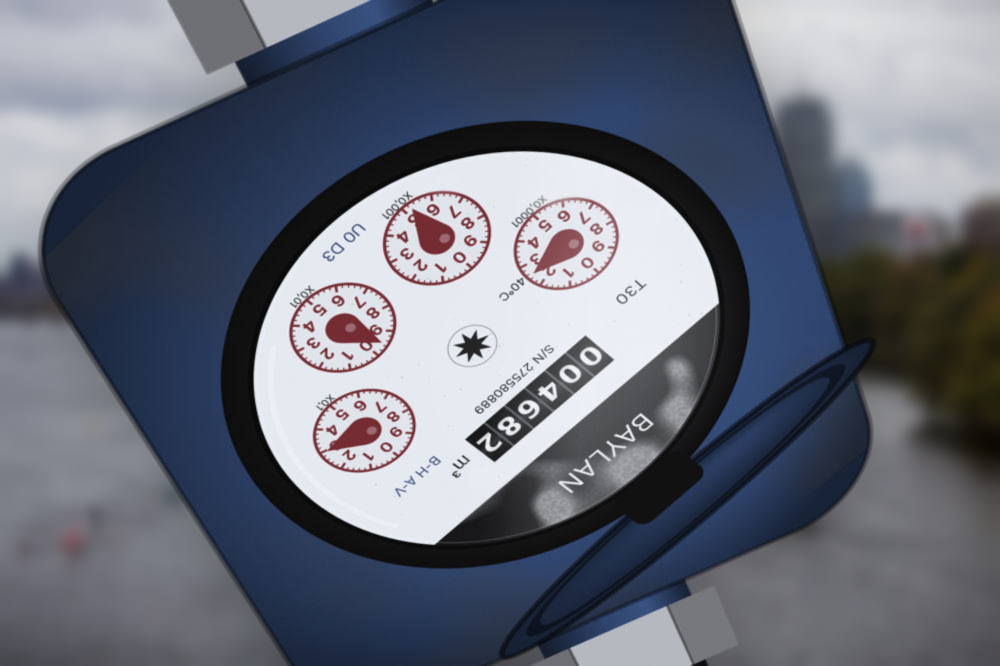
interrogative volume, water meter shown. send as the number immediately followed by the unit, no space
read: 4682.2952m³
